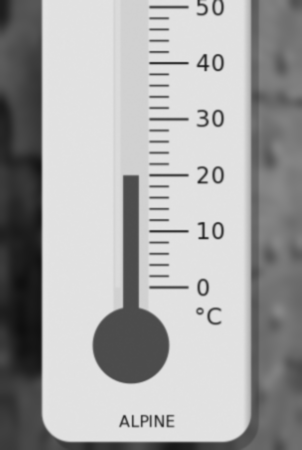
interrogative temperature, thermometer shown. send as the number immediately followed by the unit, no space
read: 20°C
